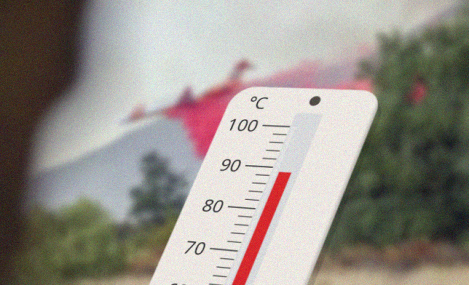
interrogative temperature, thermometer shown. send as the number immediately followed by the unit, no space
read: 89°C
